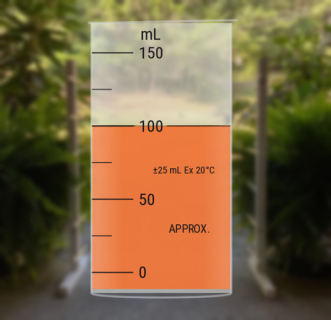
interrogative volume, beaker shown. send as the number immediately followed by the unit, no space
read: 100mL
